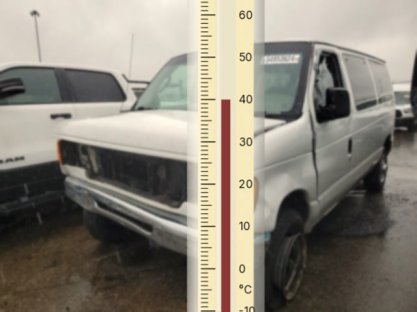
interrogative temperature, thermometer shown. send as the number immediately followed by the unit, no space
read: 40°C
